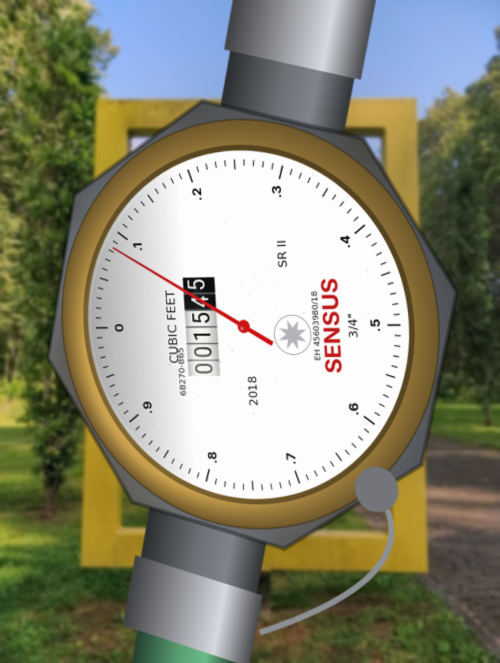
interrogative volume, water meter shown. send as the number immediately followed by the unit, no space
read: 1545.08ft³
